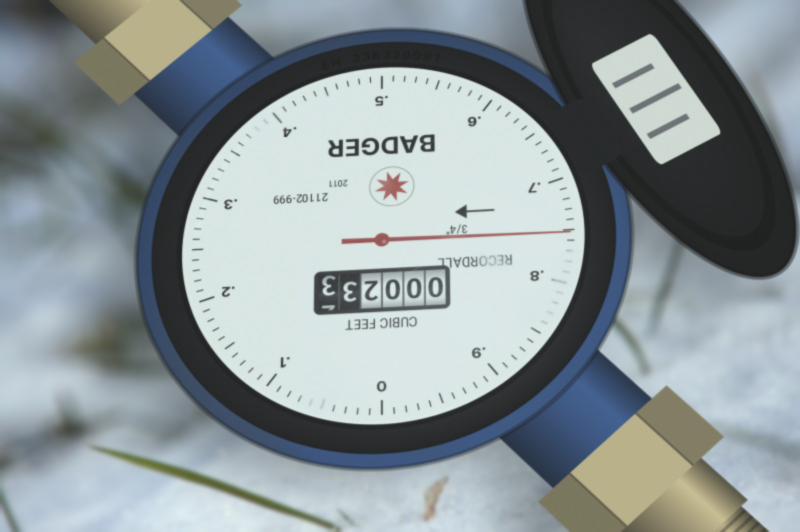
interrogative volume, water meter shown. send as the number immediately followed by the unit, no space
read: 232.75ft³
